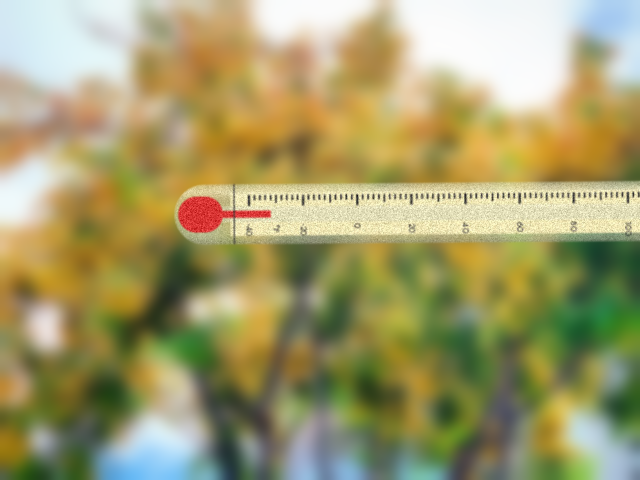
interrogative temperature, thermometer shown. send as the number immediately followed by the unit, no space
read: -32°F
